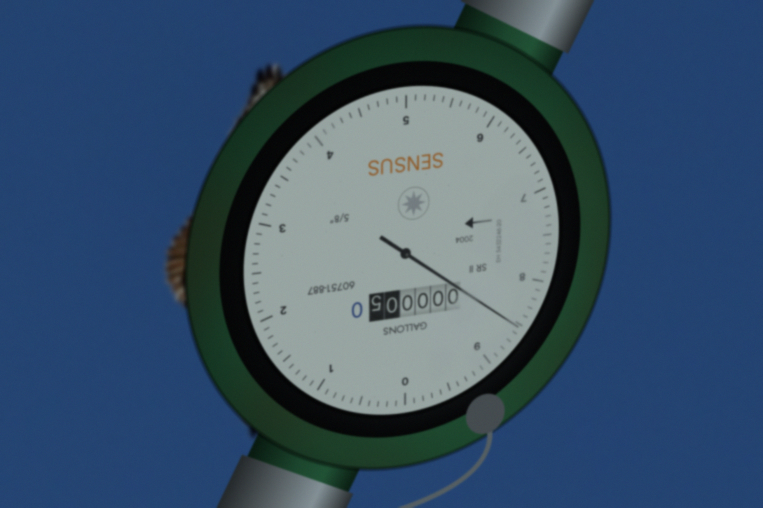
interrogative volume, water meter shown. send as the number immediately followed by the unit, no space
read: 48.5gal
